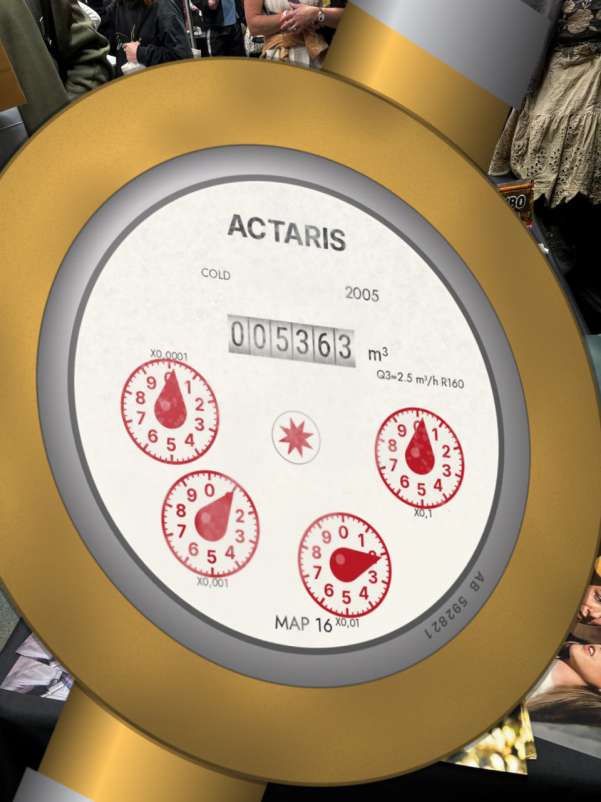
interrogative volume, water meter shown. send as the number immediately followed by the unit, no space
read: 5363.0210m³
